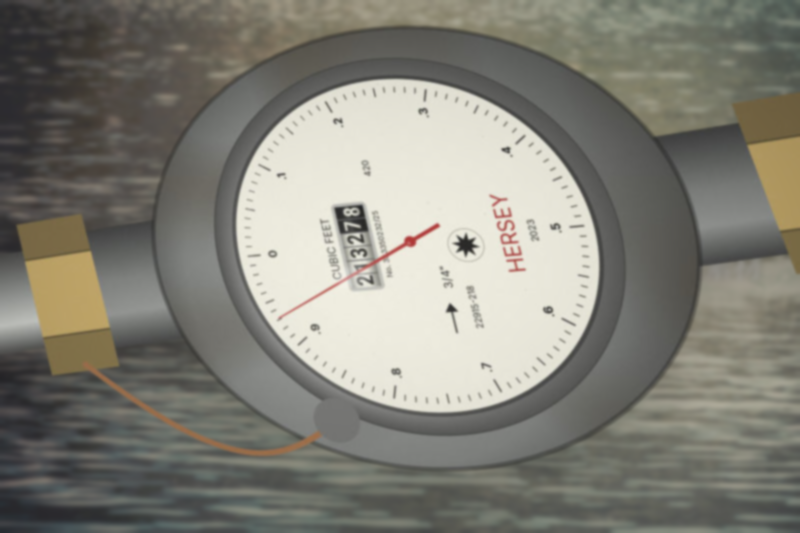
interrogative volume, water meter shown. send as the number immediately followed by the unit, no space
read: 213277.93ft³
